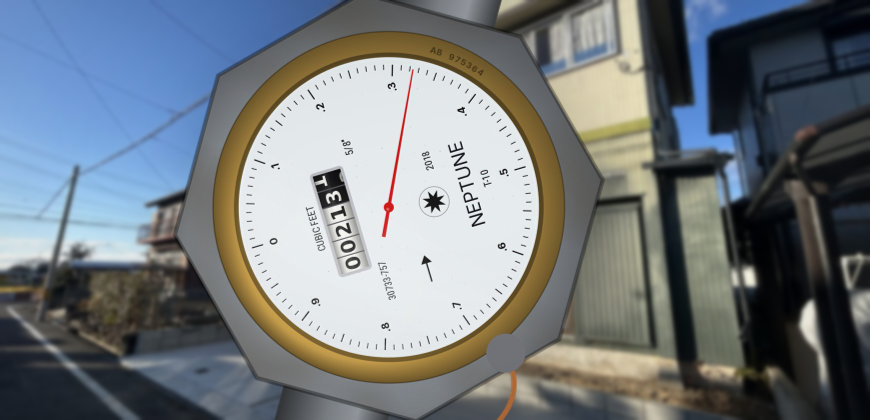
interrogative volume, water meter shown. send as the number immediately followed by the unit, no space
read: 2131.32ft³
